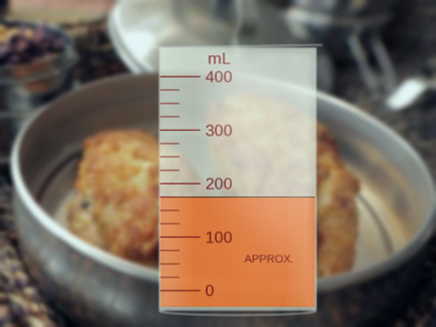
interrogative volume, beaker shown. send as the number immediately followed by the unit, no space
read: 175mL
